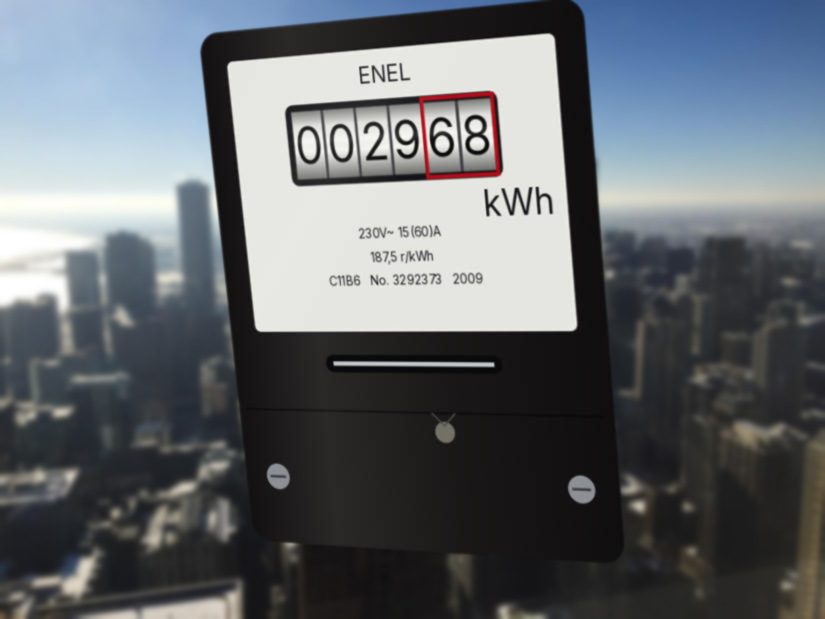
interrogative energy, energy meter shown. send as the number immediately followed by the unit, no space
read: 29.68kWh
